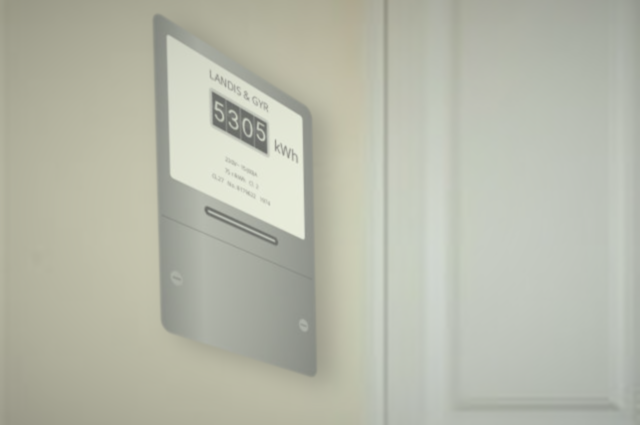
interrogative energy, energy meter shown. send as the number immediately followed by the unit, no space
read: 5305kWh
